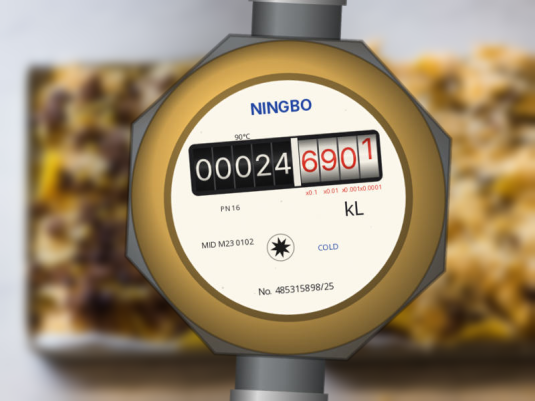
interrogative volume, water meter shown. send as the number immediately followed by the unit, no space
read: 24.6901kL
